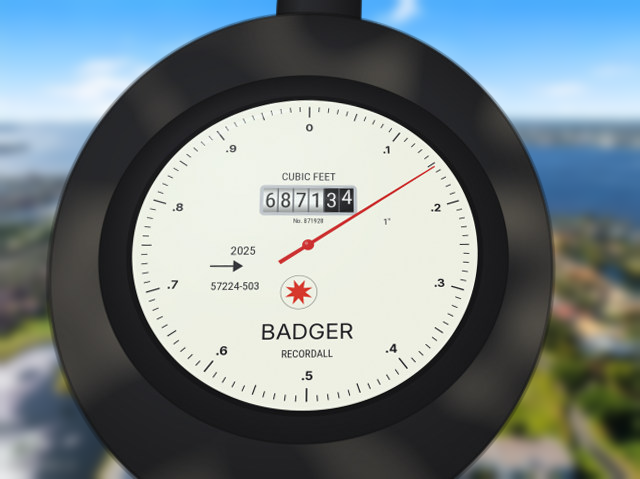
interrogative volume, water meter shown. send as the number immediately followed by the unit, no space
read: 687134.15ft³
